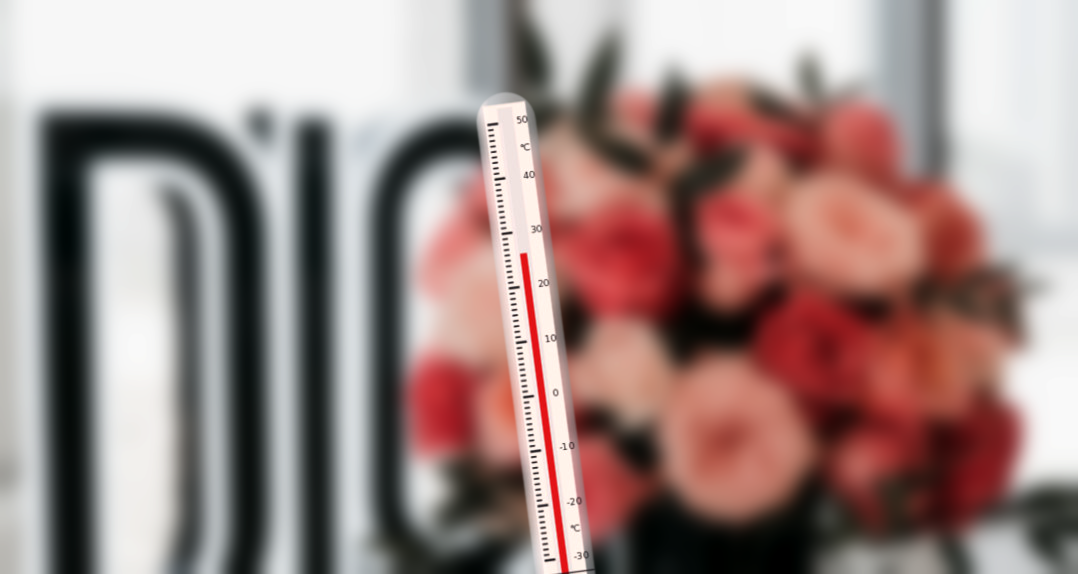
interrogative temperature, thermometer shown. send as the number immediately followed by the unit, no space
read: 26°C
